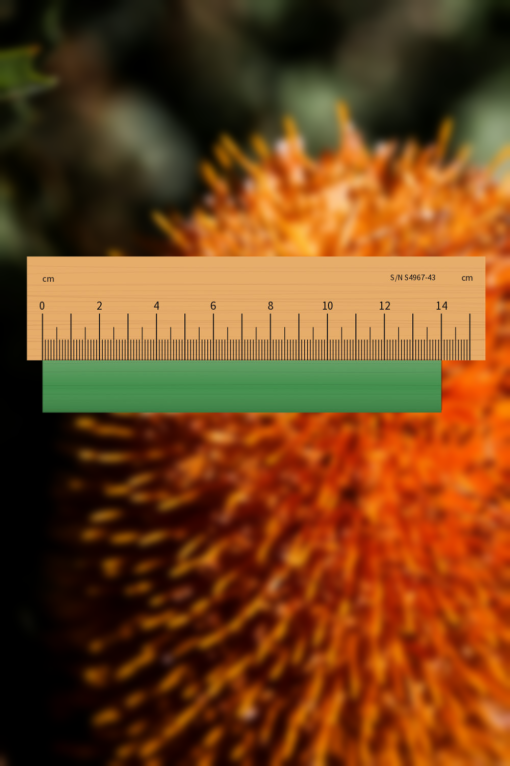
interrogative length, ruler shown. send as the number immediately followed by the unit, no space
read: 14cm
